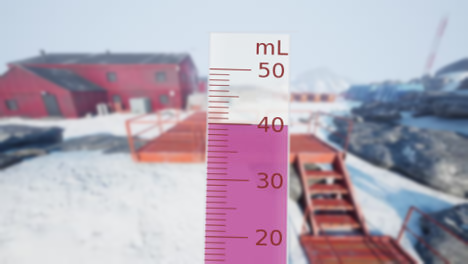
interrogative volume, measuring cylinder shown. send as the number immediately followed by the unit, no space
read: 40mL
